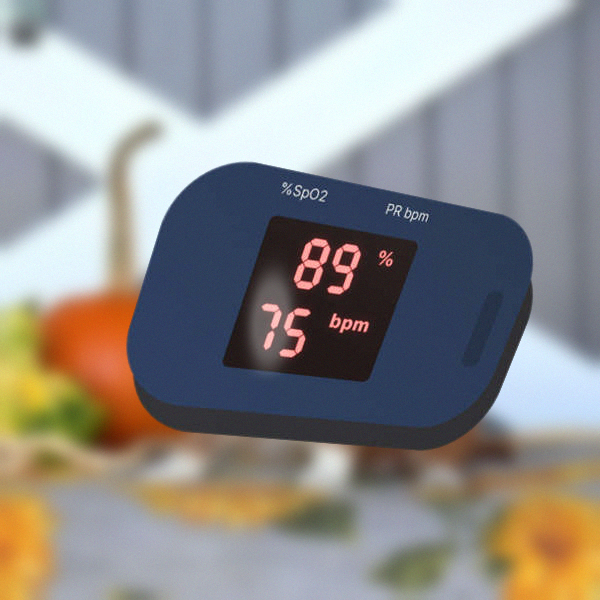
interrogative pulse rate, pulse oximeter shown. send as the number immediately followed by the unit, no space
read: 75bpm
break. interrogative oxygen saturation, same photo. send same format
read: 89%
